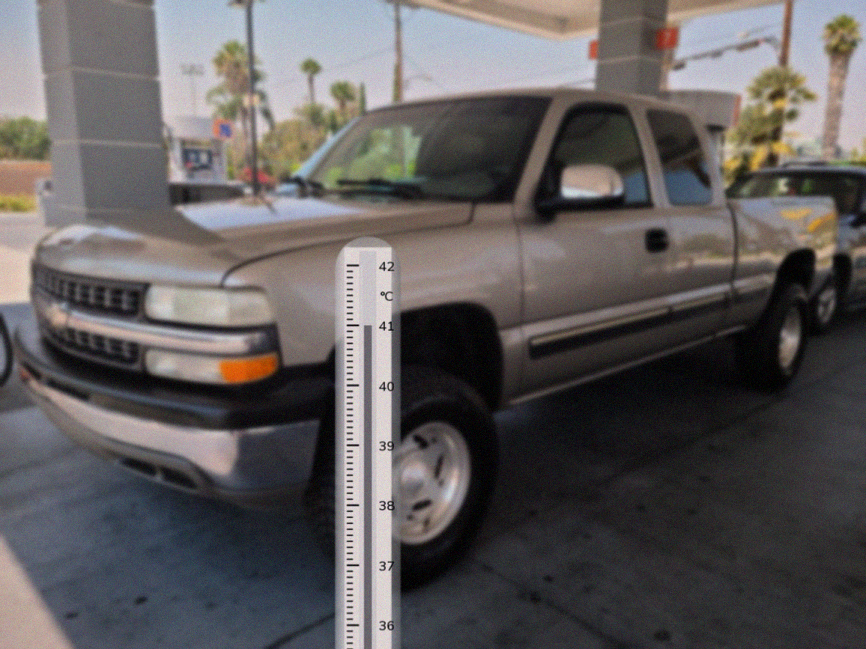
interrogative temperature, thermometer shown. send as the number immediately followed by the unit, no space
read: 41°C
